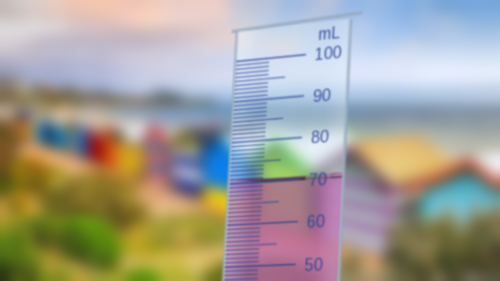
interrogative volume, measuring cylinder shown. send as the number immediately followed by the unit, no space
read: 70mL
